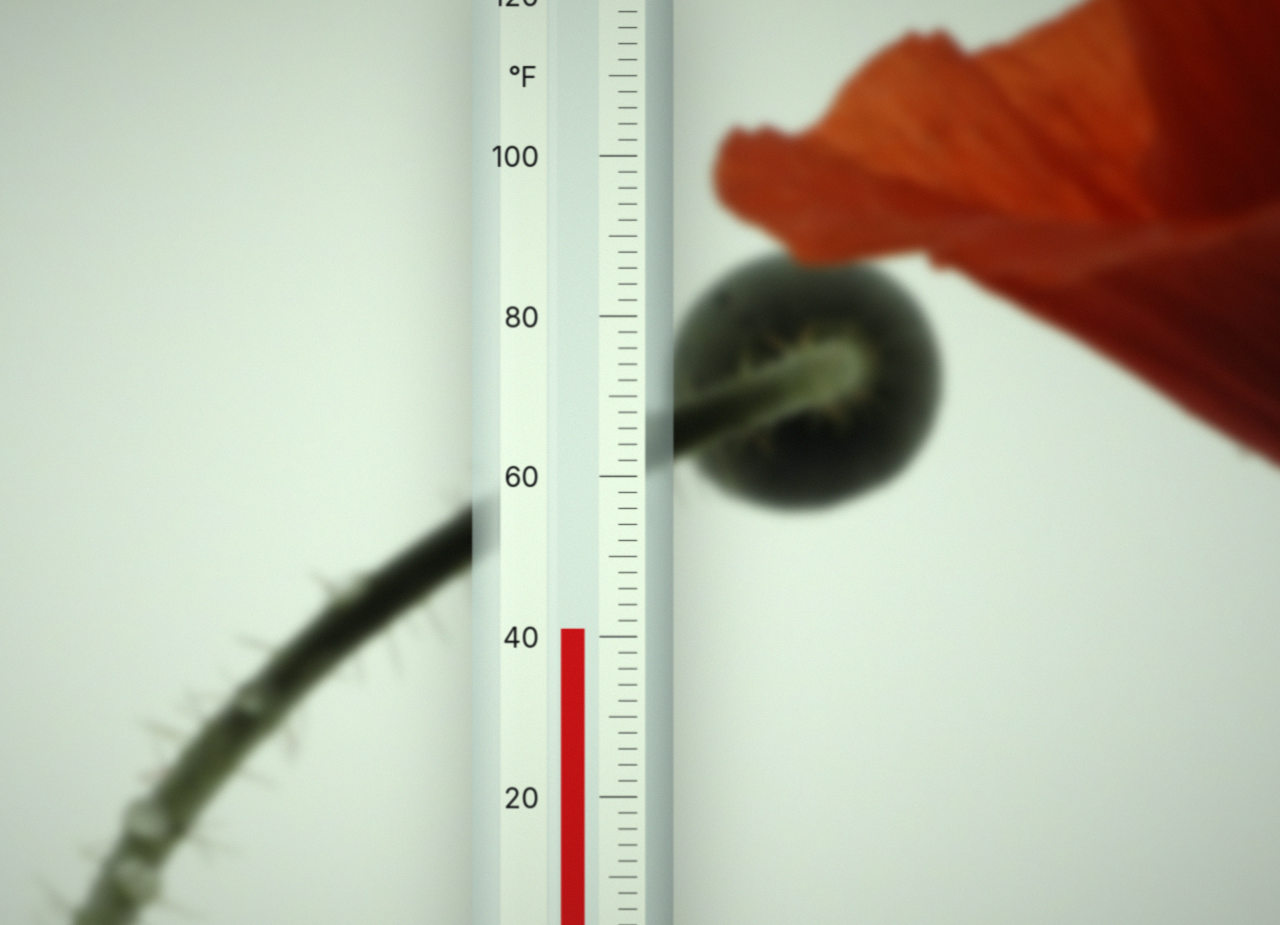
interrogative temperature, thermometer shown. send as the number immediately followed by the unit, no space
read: 41°F
